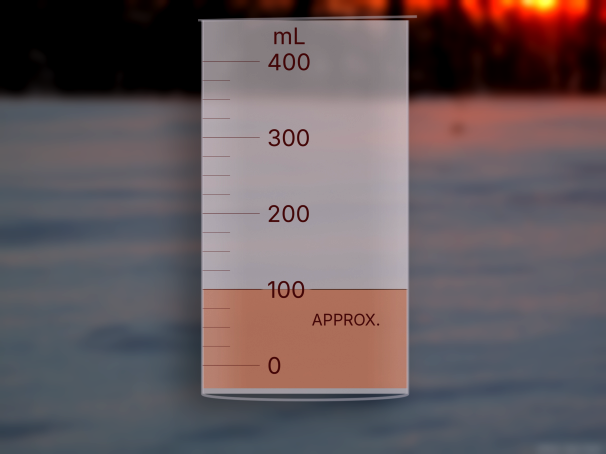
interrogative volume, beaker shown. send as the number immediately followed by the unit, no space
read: 100mL
